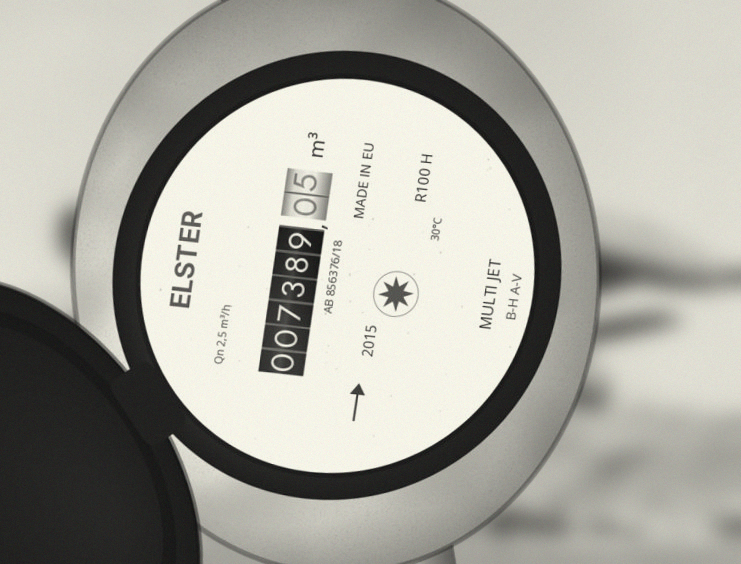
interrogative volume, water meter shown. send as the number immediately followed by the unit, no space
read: 7389.05m³
